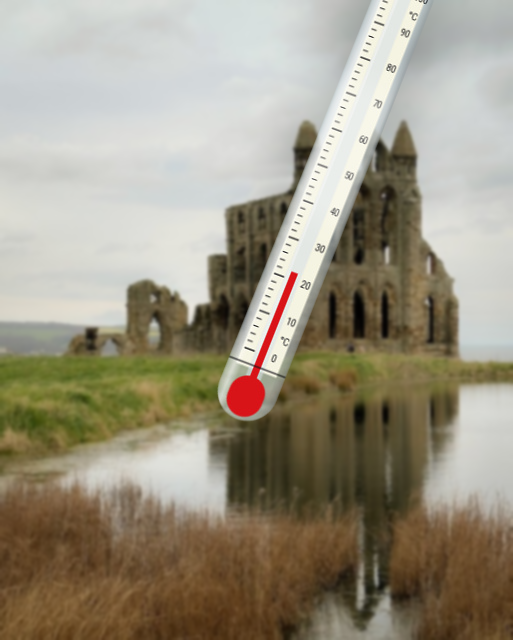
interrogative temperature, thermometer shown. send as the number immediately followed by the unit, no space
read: 22°C
